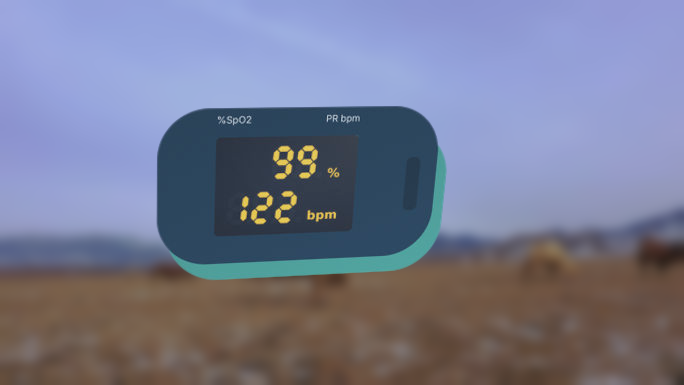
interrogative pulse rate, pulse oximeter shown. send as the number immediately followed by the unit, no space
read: 122bpm
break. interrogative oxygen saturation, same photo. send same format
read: 99%
